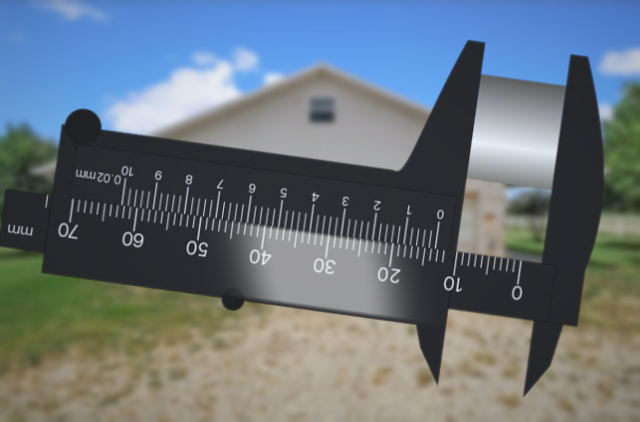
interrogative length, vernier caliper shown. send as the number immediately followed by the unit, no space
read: 13.4mm
